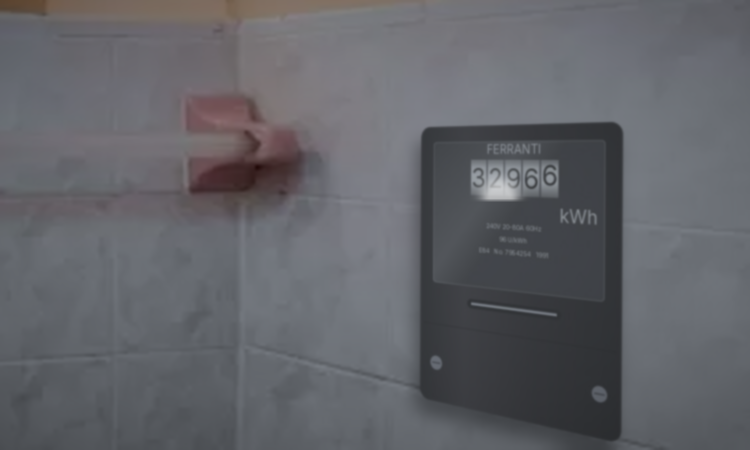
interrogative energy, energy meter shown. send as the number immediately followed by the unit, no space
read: 32966kWh
